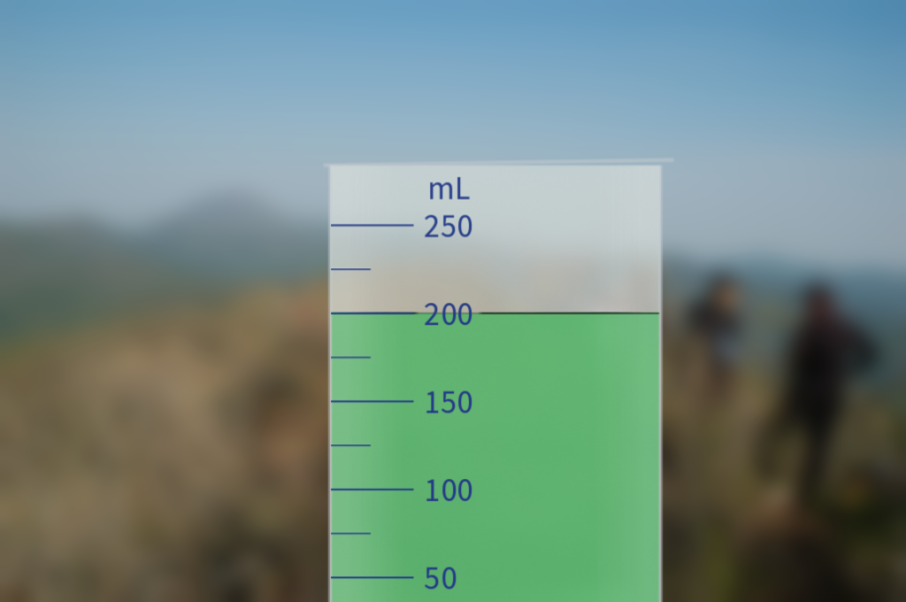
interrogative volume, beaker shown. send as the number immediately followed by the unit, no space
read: 200mL
